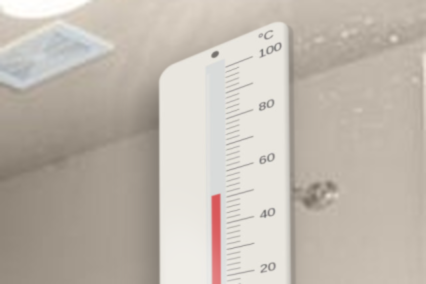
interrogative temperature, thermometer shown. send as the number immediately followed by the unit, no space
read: 52°C
